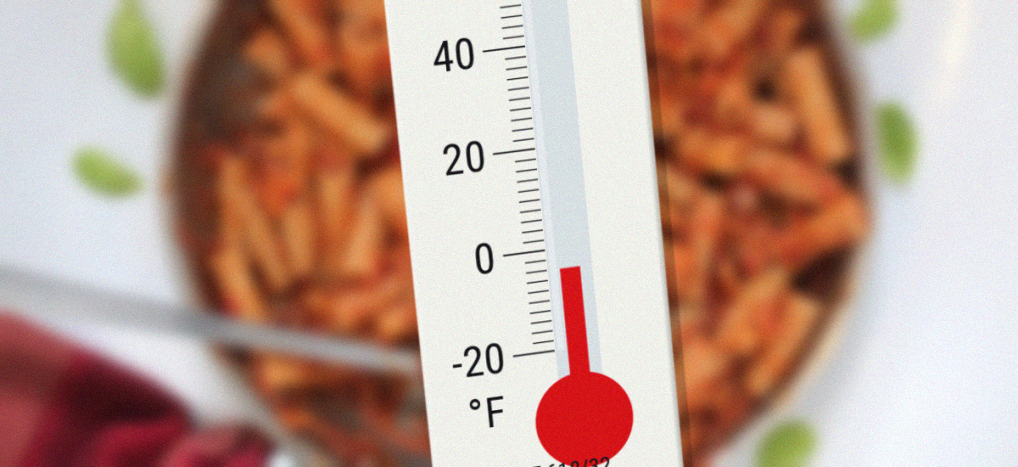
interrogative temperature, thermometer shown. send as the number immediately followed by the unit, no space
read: -4°F
